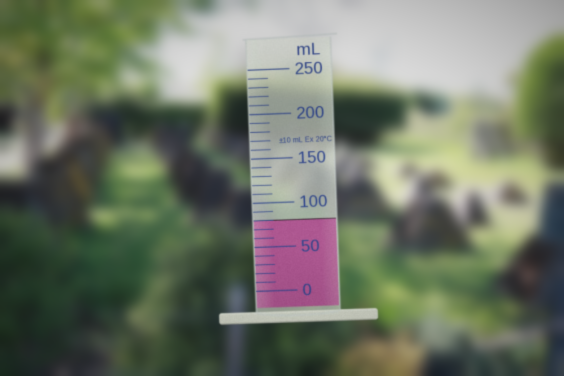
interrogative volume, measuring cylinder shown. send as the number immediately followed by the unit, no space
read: 80mL
